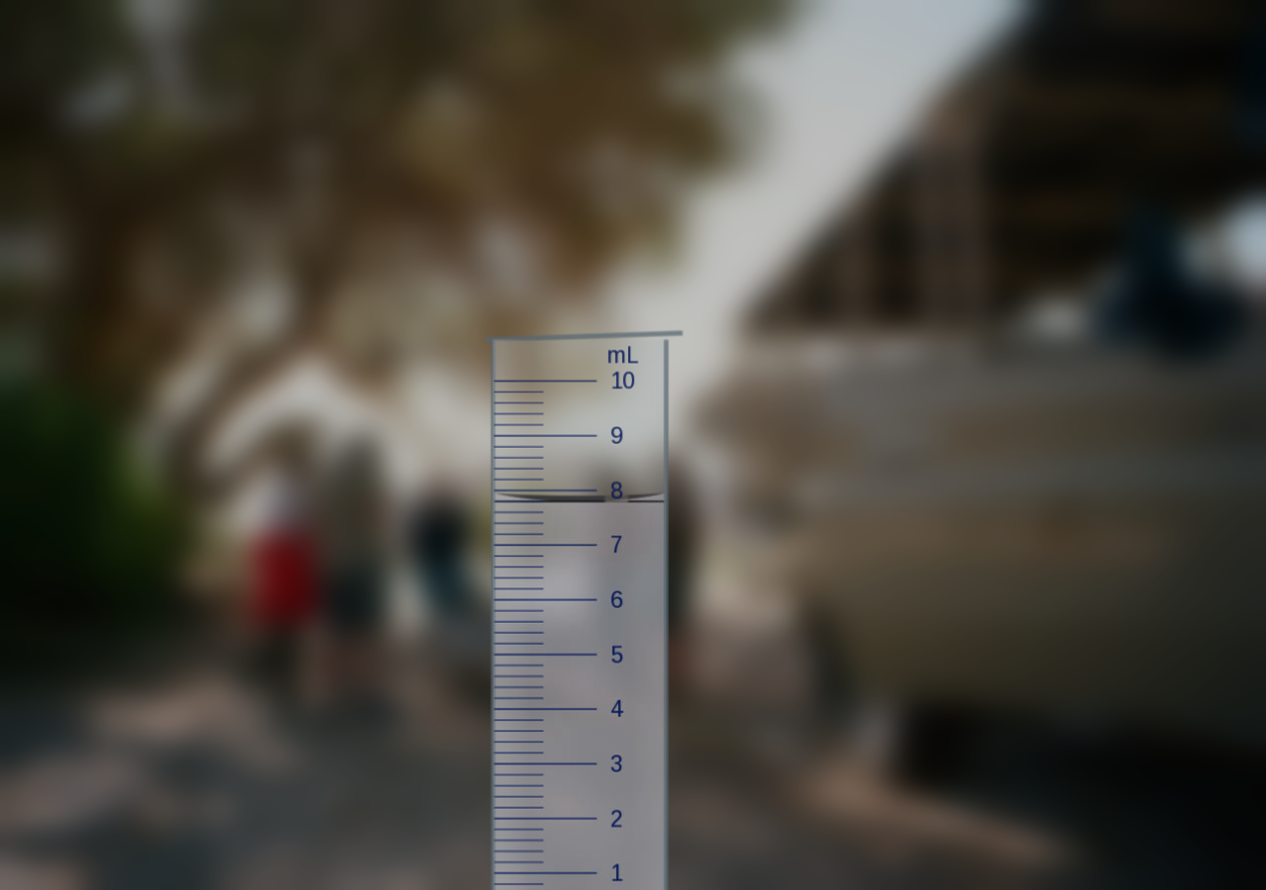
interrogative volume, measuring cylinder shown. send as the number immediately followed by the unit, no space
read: 7.8mL
